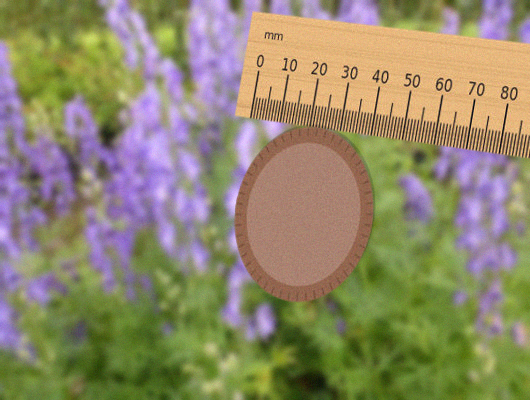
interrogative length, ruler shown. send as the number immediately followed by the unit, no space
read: 45mm
